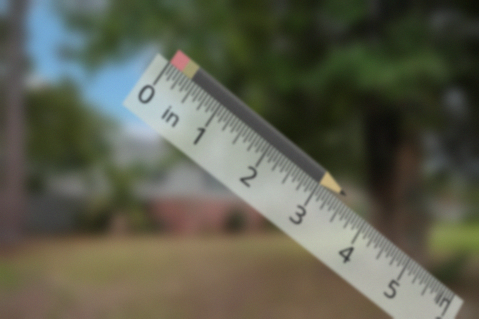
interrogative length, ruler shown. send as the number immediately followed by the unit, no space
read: 3.5in
